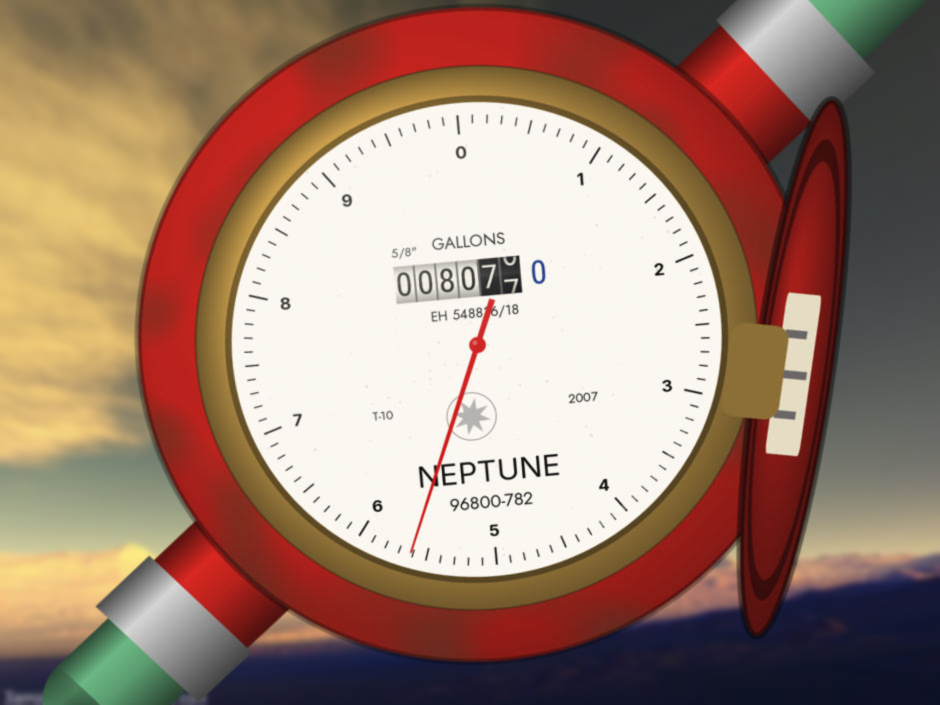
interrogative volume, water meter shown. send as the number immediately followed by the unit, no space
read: 80765.6gal
